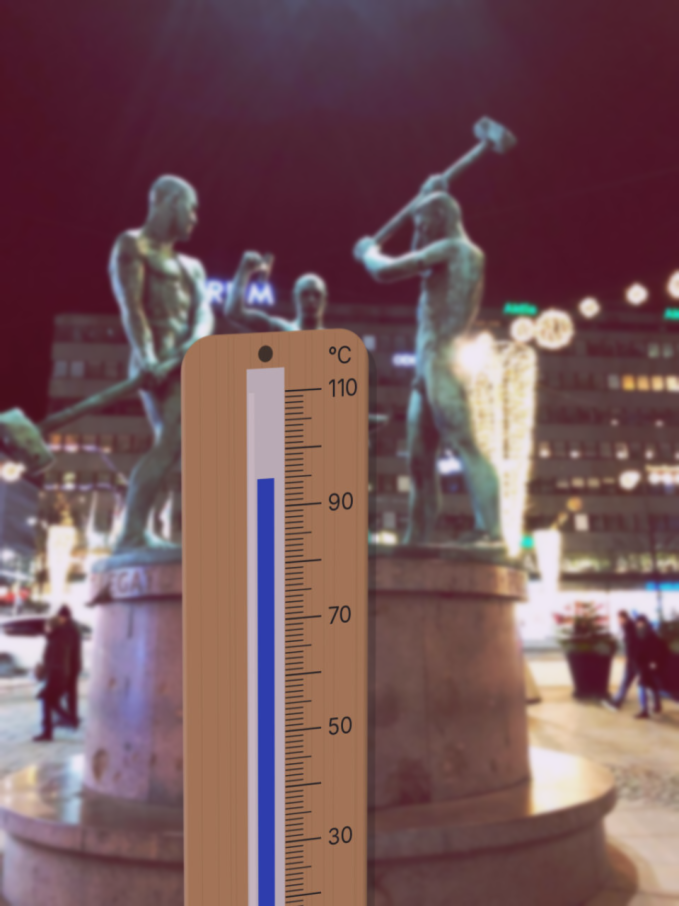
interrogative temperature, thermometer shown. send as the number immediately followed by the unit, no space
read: 95°C
